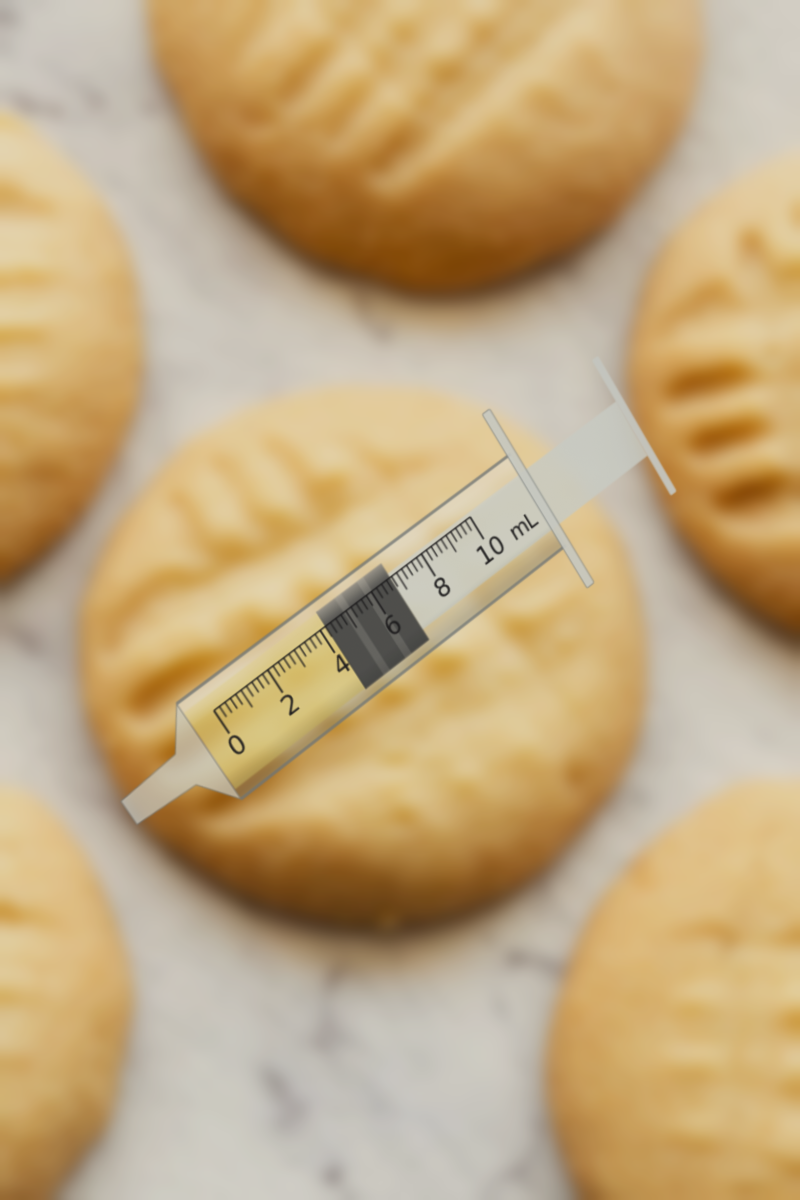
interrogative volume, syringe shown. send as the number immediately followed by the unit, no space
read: 4.2mL
